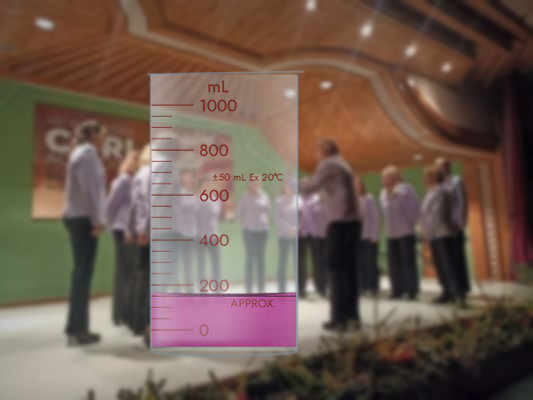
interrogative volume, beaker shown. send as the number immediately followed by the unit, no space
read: 150mL
